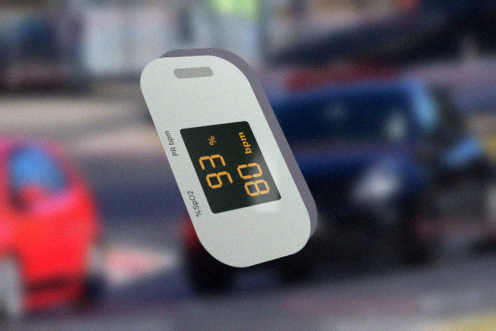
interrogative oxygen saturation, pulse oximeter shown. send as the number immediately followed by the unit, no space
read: 93%
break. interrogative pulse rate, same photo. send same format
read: 80bpm
